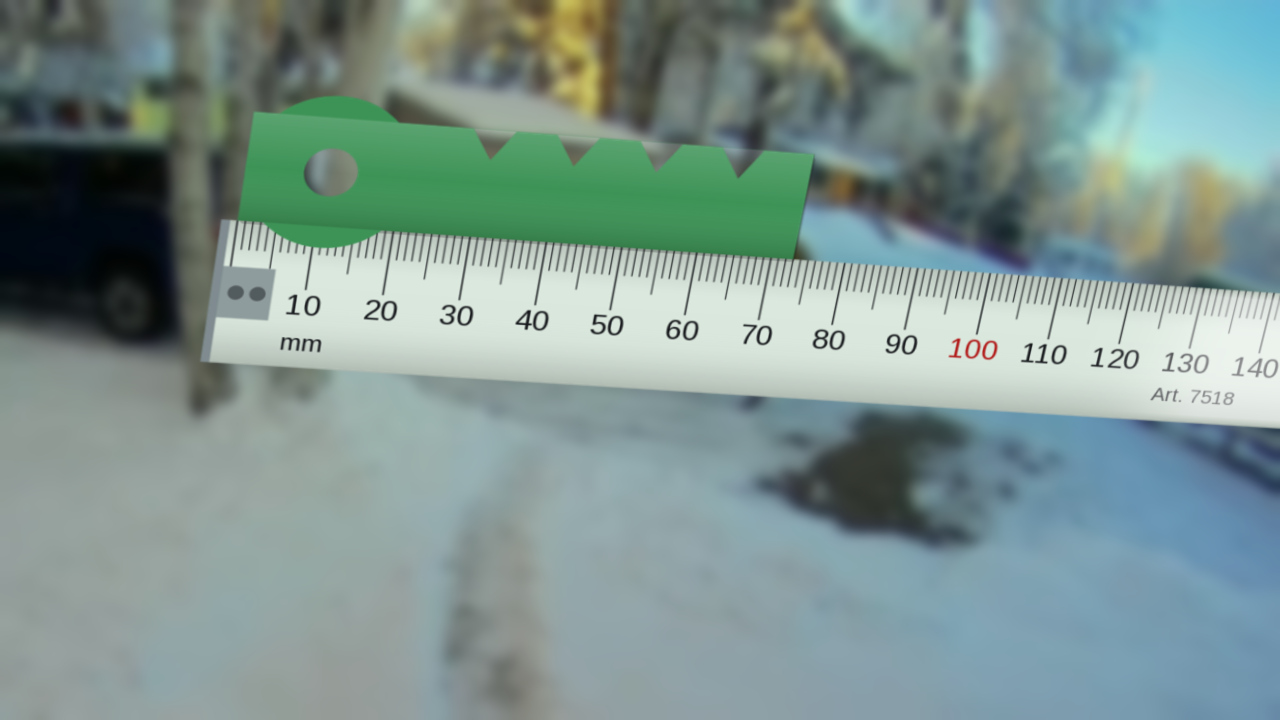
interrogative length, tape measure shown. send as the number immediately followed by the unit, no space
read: 73mm
